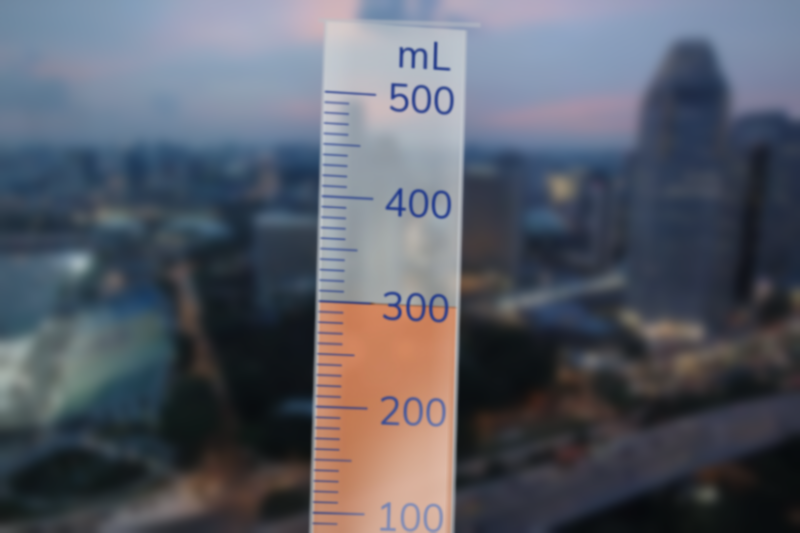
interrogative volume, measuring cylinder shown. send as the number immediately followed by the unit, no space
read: 300mL
